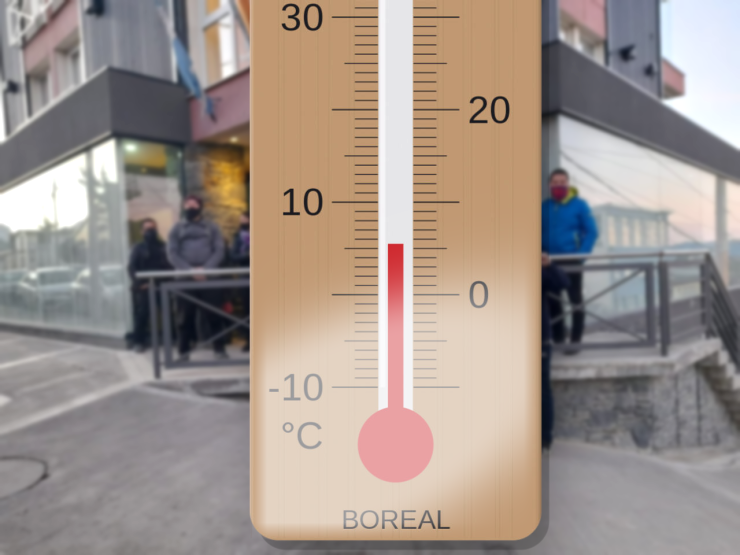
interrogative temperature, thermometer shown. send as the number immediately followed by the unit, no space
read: 5.5°C
